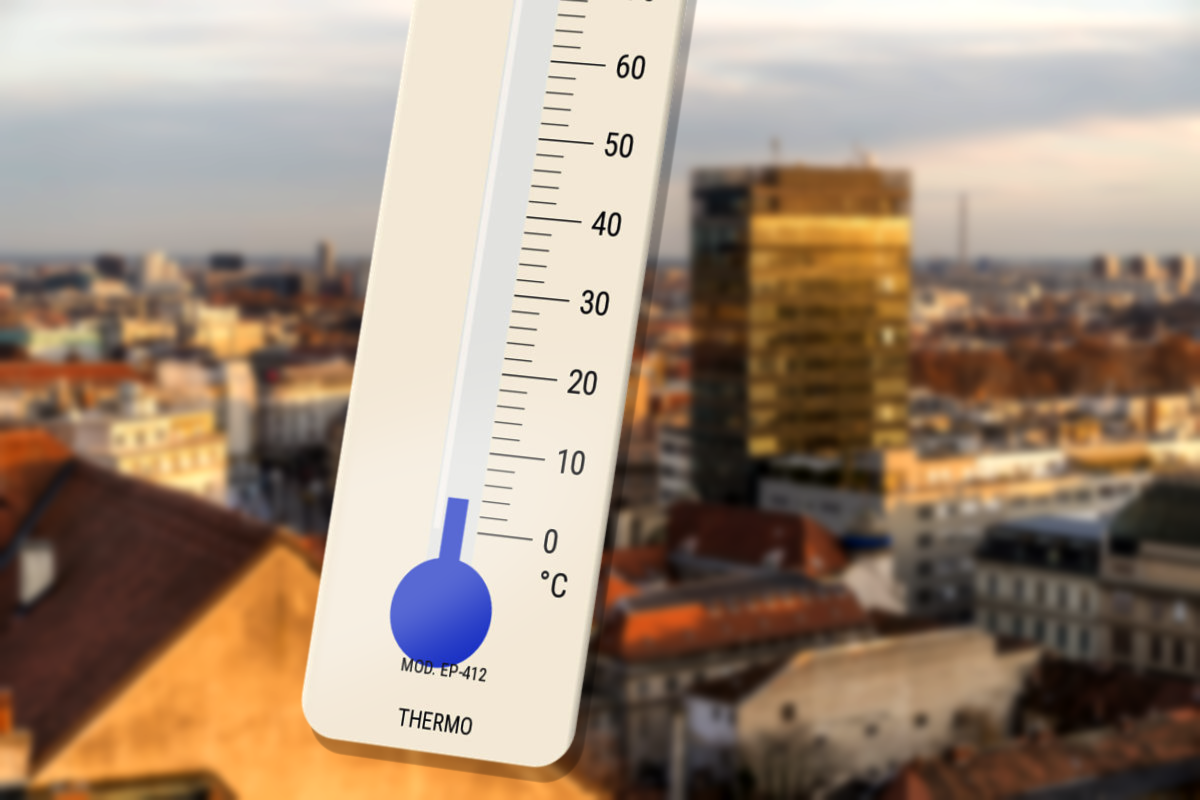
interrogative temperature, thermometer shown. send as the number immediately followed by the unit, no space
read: 4°C
